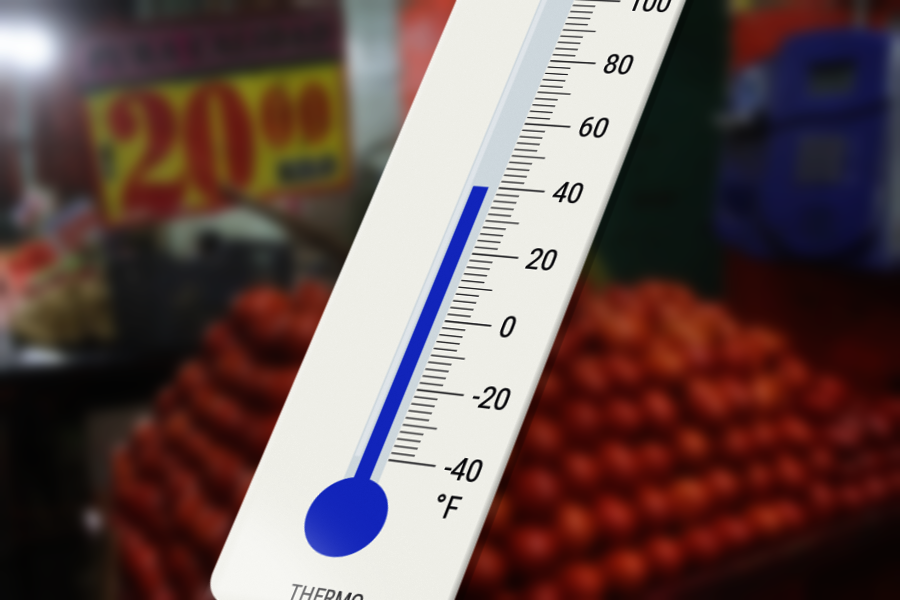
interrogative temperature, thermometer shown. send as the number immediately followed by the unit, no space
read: 40°F
